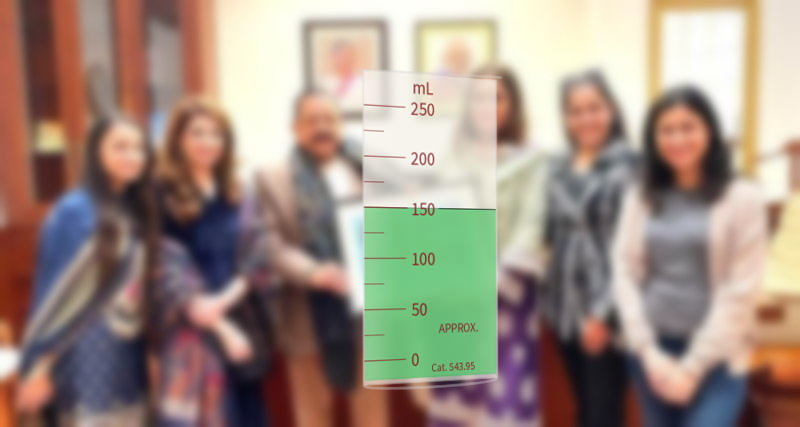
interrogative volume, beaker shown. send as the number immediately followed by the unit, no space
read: 150mL
